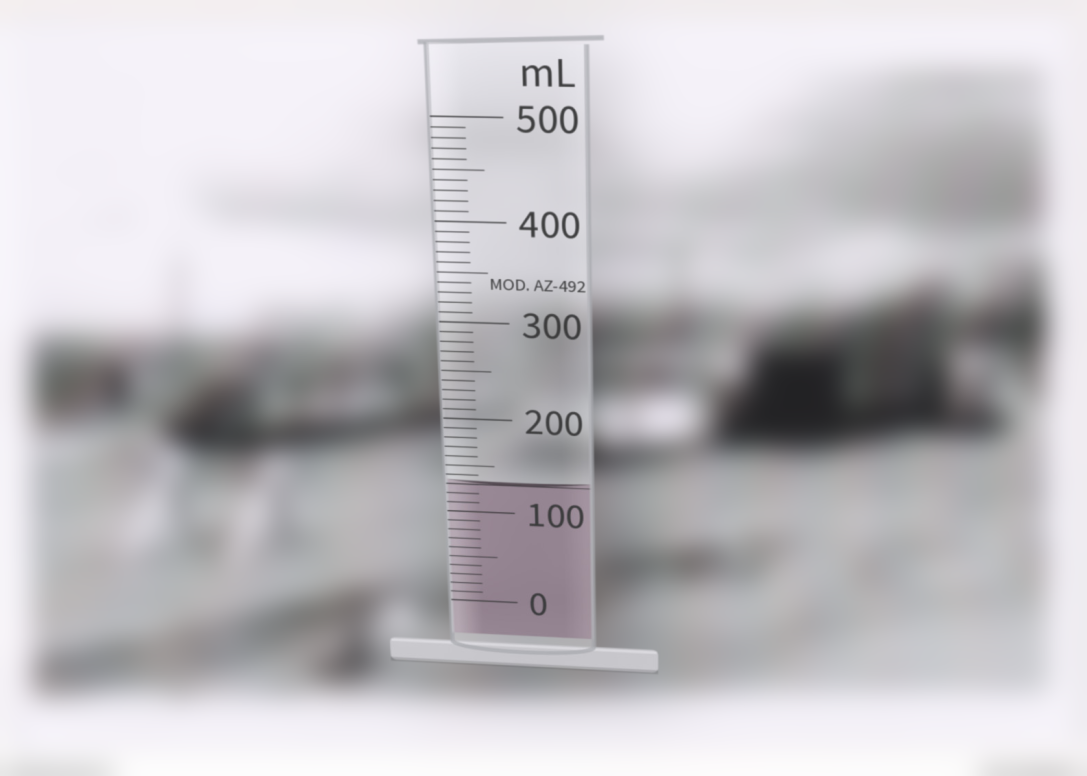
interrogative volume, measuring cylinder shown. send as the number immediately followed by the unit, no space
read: 130mL
